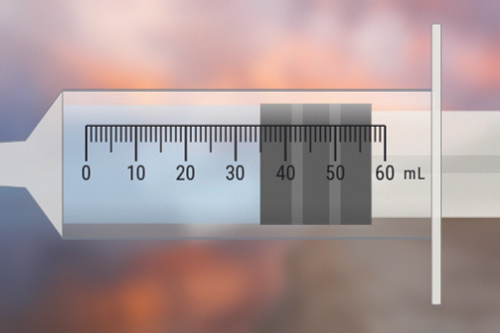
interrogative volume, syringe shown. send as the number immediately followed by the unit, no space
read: 35mL
